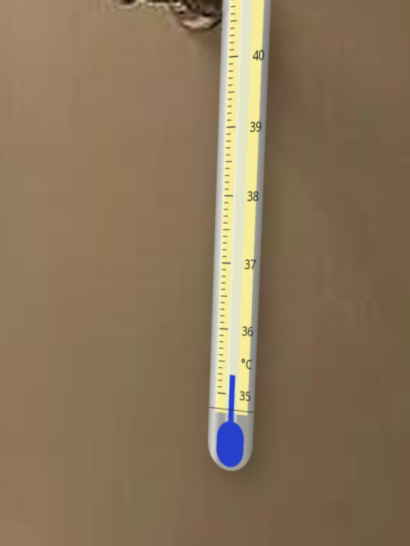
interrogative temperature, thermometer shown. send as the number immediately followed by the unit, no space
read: 35.3°C
